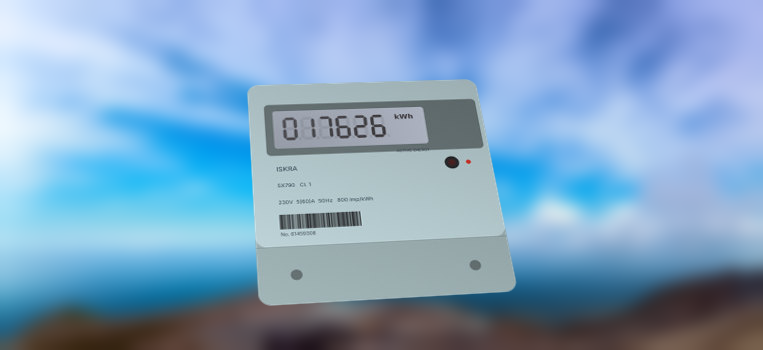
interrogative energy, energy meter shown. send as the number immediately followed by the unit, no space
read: 17626kWh
